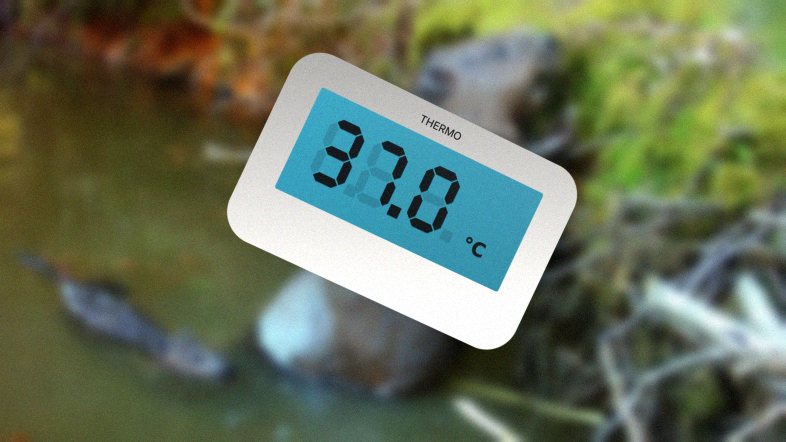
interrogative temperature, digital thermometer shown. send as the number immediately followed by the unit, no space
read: 37.0°C
